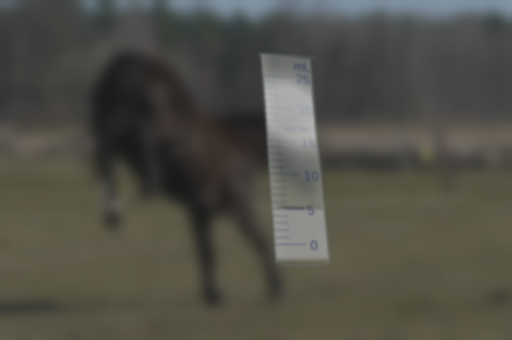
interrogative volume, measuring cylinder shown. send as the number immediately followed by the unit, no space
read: 5mL
